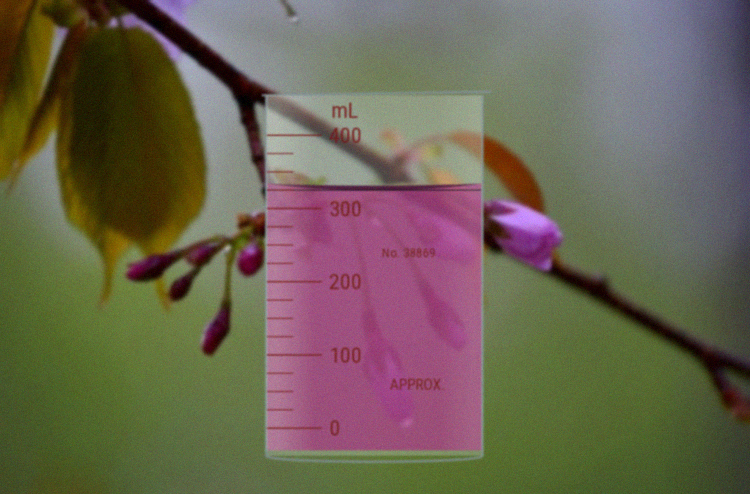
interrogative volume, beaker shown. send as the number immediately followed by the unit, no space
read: 325mL
